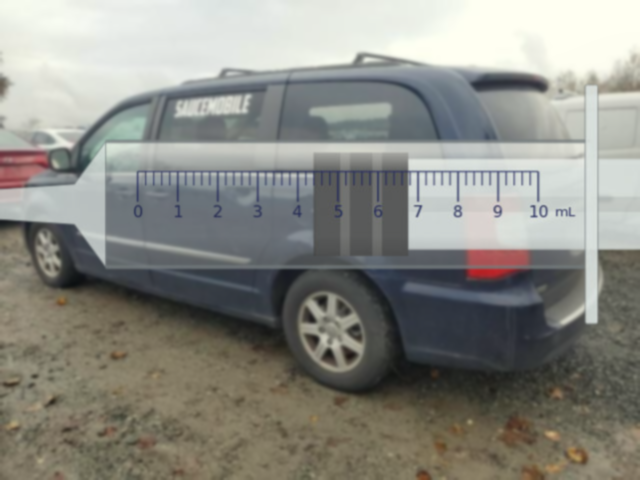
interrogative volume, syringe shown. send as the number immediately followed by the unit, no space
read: 4.4mL
